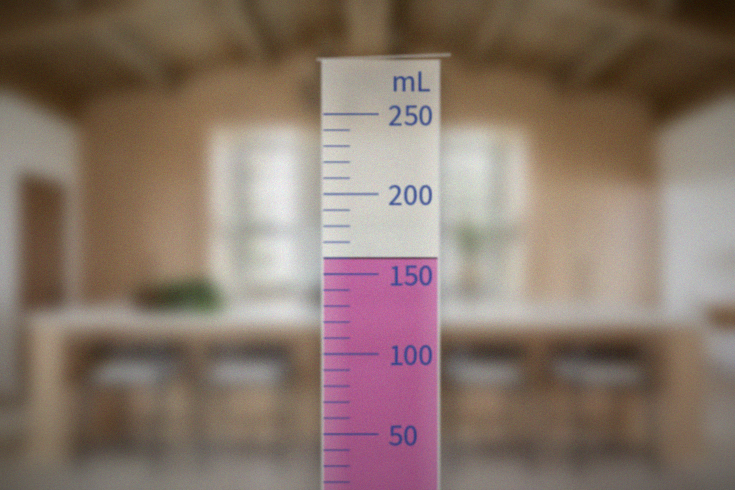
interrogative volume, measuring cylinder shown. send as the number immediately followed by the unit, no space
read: 160mL
